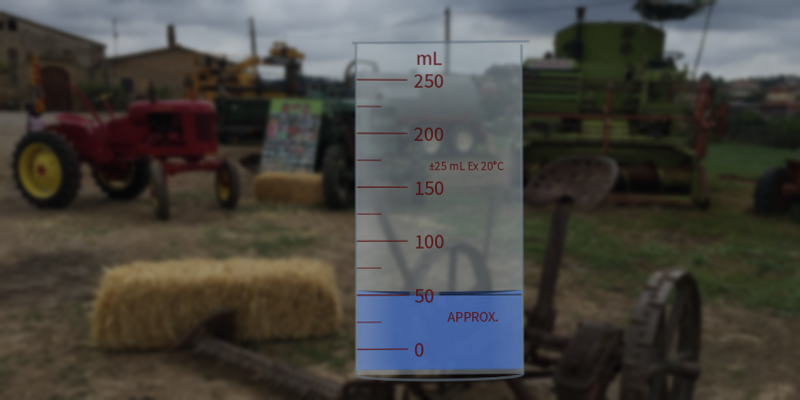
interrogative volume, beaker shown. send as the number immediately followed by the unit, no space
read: 50mL
